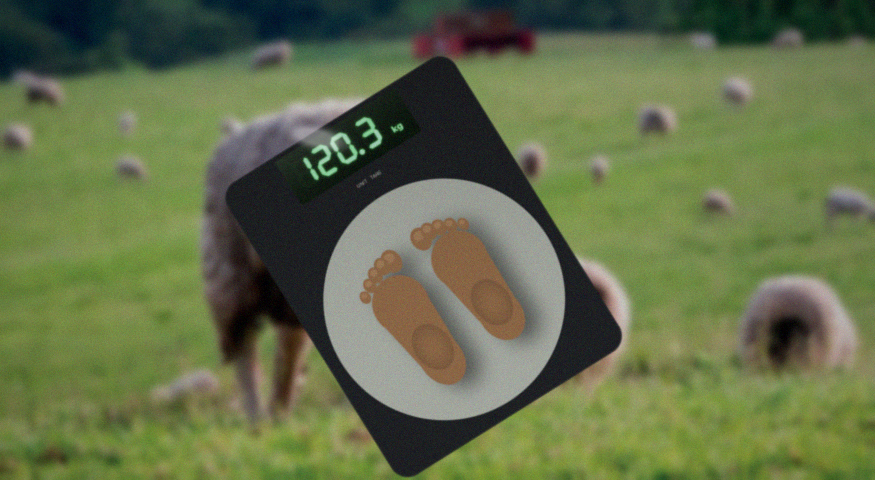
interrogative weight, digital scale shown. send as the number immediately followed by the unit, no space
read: 120.3kg
